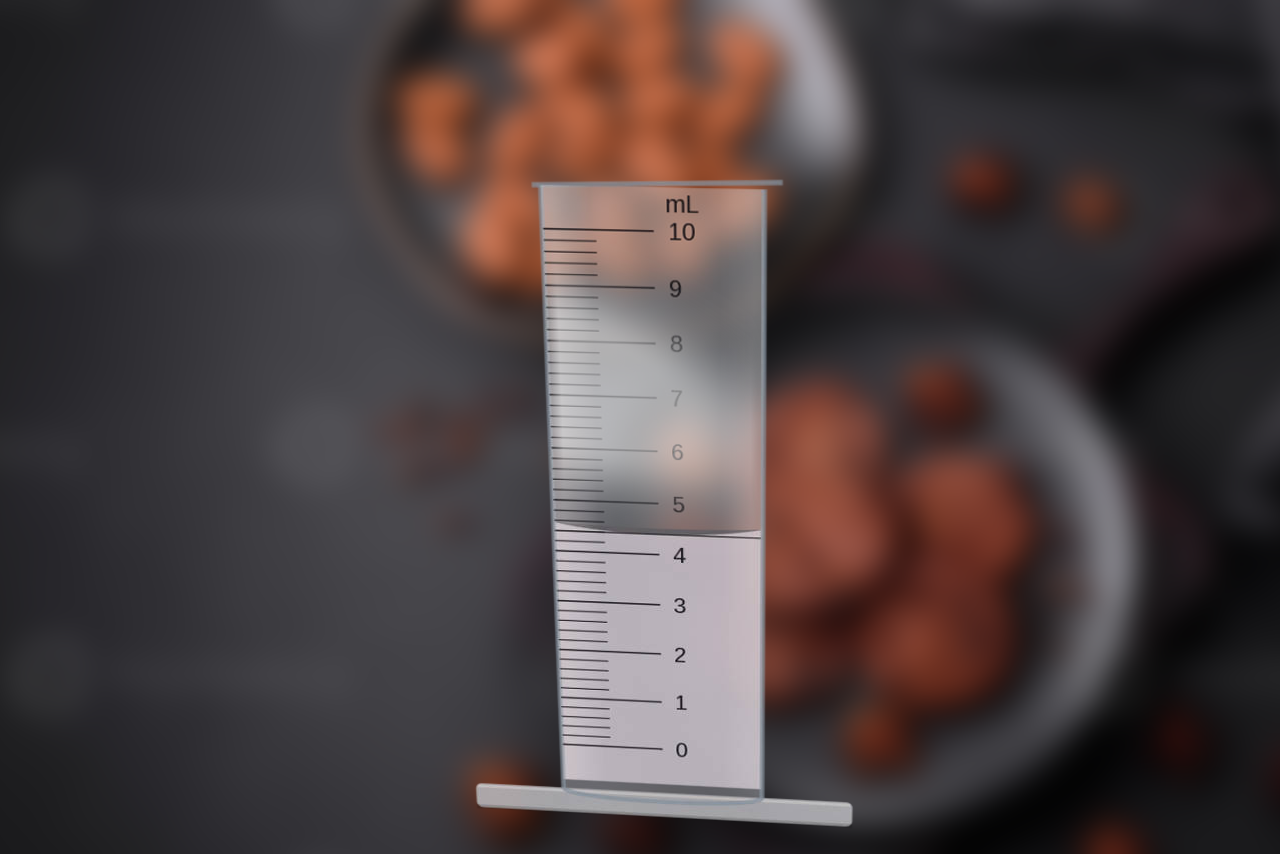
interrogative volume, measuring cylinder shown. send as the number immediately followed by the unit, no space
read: 4.4mL
